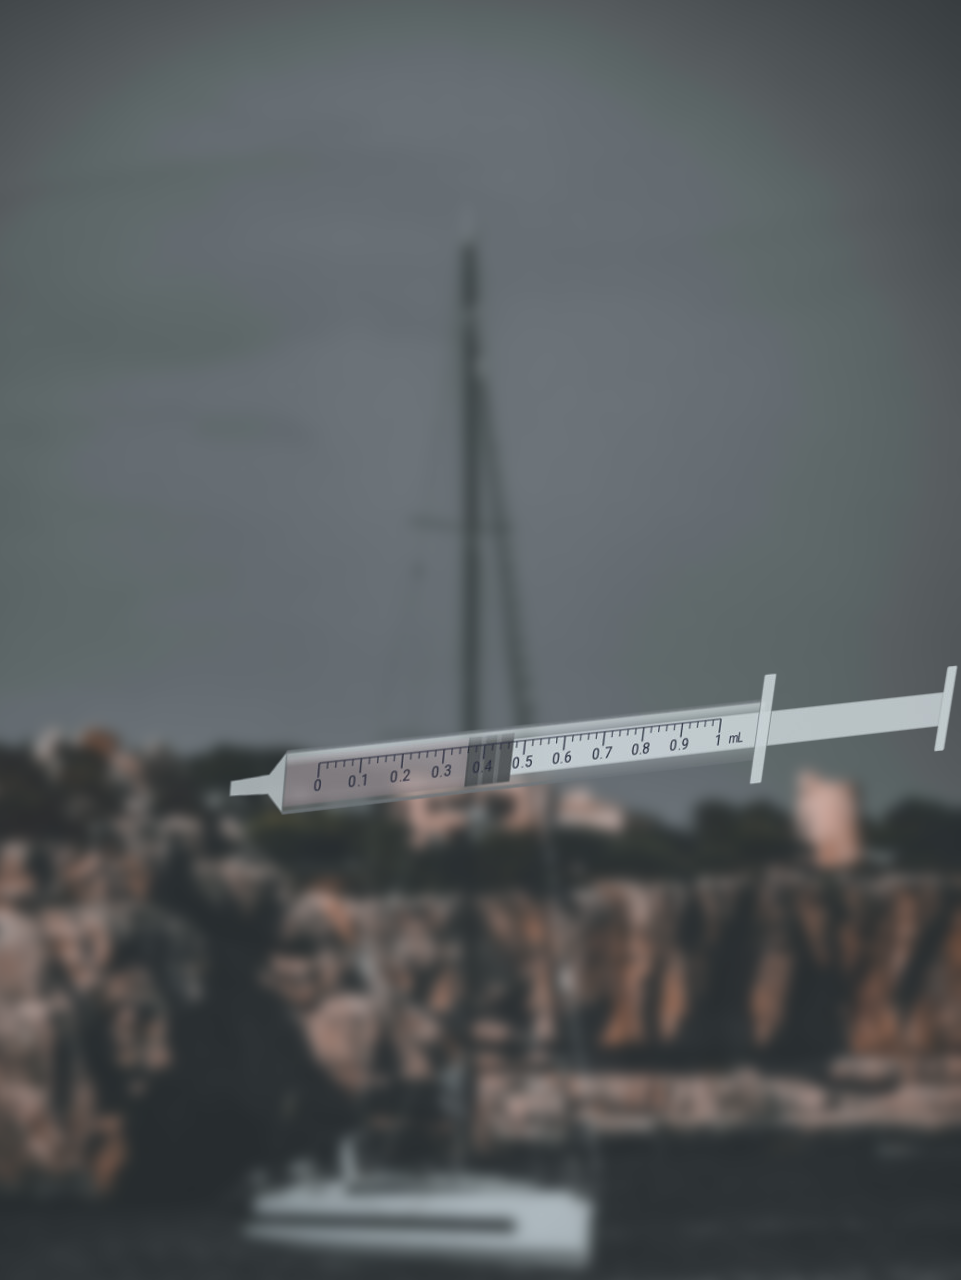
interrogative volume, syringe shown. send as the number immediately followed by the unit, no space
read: 0.36mL
